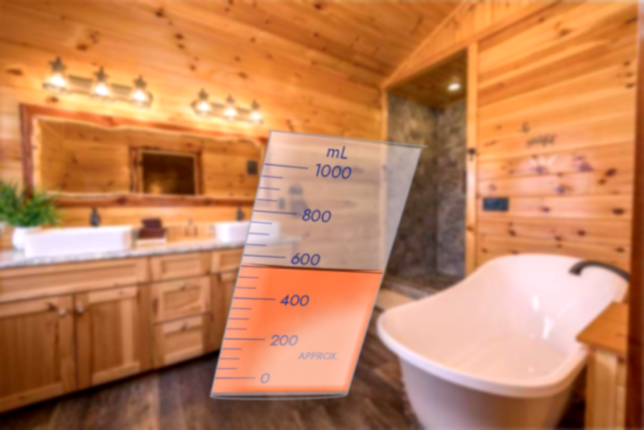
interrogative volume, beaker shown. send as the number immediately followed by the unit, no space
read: 550mL
